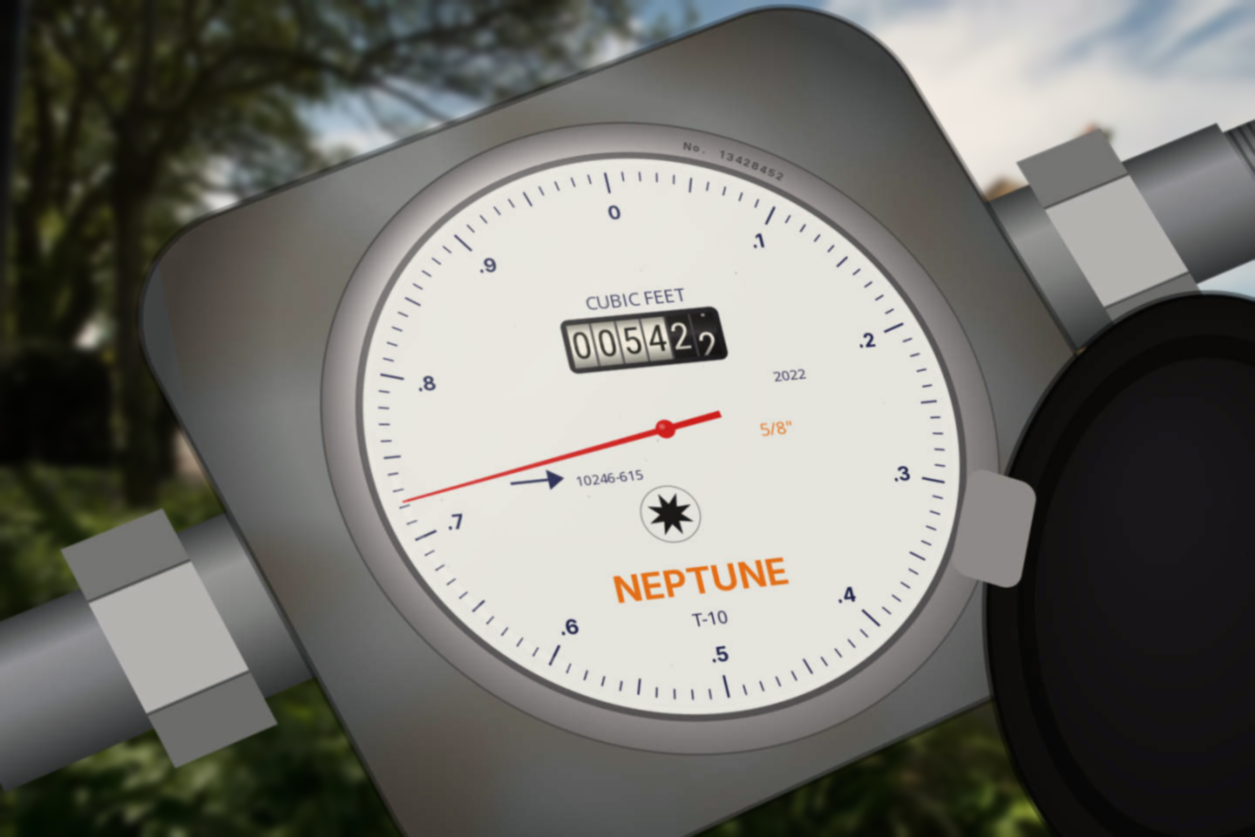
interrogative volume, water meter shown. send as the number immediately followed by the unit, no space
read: 5421.72ft³
